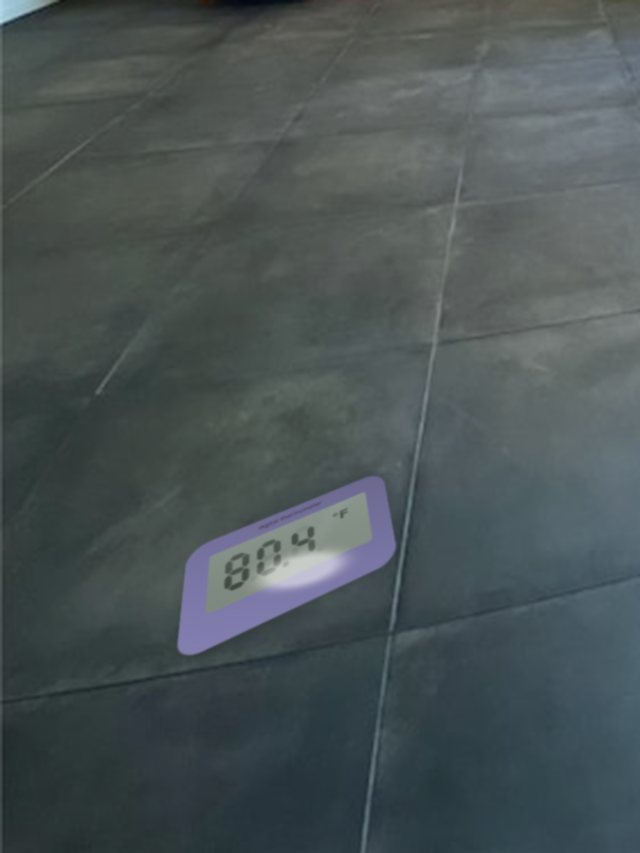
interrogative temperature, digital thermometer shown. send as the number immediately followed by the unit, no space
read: 80.4°F
